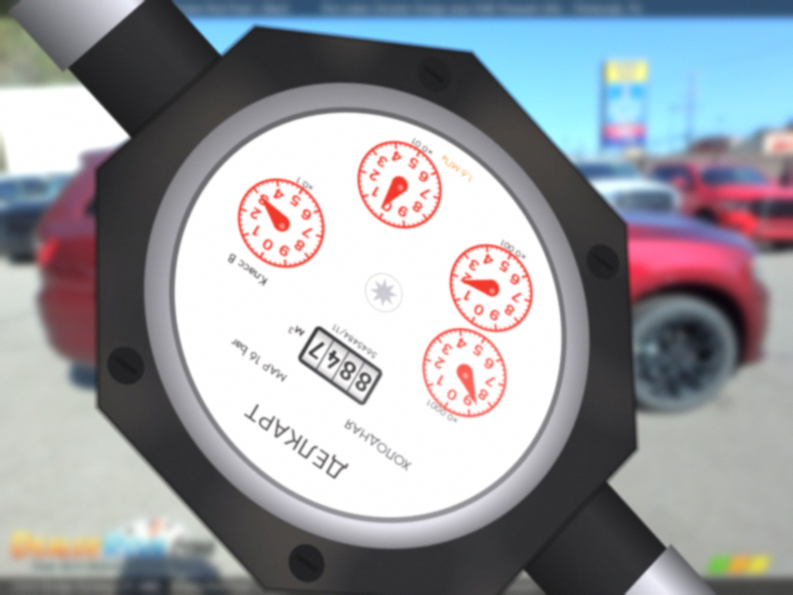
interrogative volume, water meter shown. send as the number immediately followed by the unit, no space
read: 8847.3018m³
